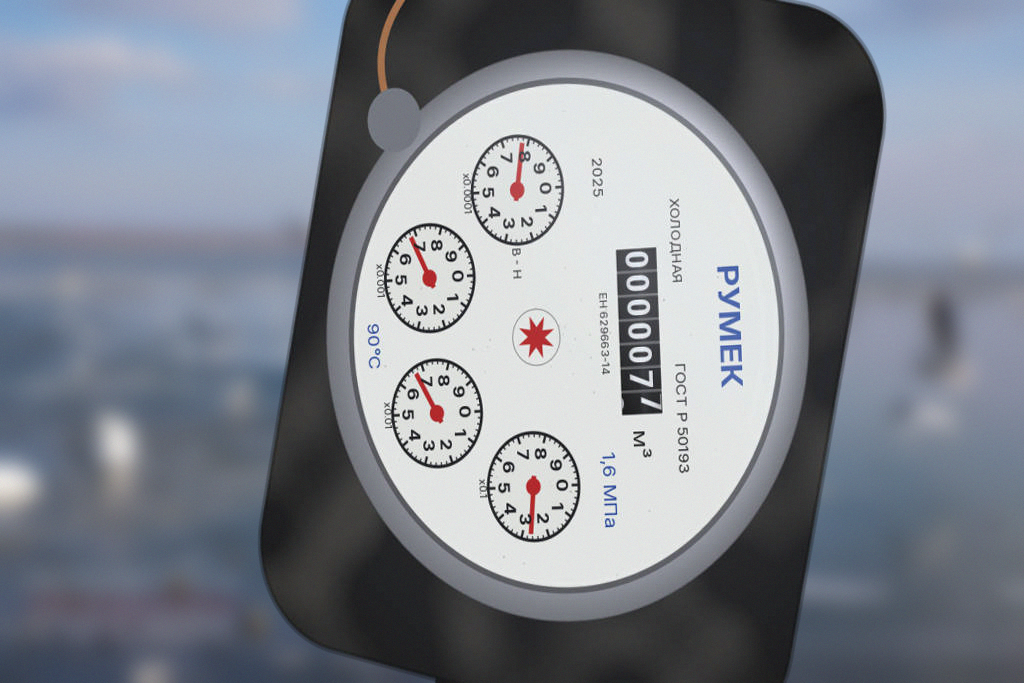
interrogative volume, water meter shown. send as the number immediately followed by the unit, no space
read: 77.2667m³
